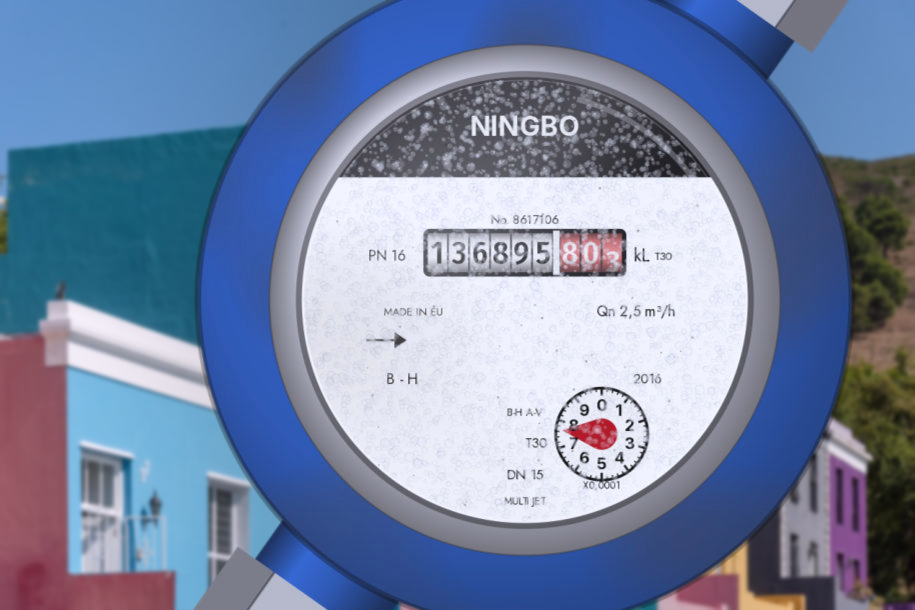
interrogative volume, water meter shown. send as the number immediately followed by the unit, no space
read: 136895.8027kL
